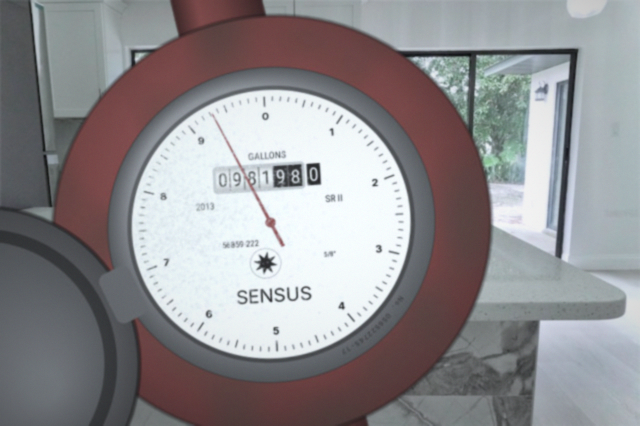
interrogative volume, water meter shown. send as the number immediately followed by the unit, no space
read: 981979.3gal
